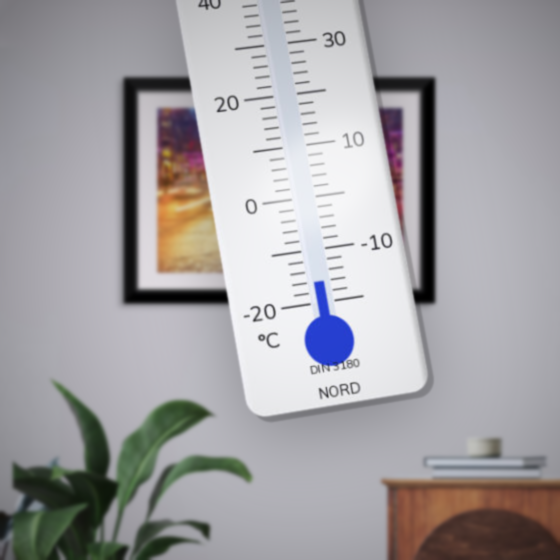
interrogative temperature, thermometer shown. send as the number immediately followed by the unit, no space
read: -16°C
